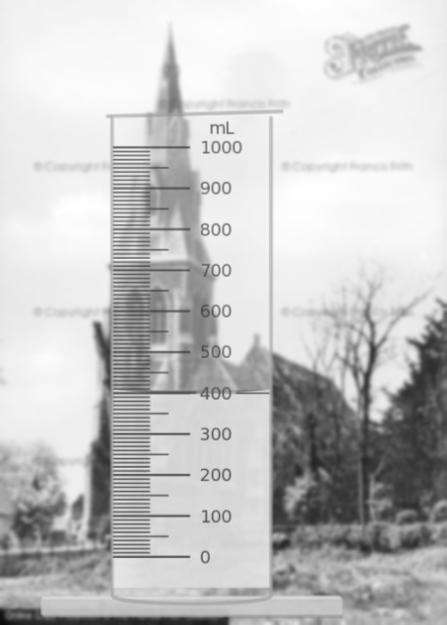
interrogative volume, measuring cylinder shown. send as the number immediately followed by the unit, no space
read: 400mL
